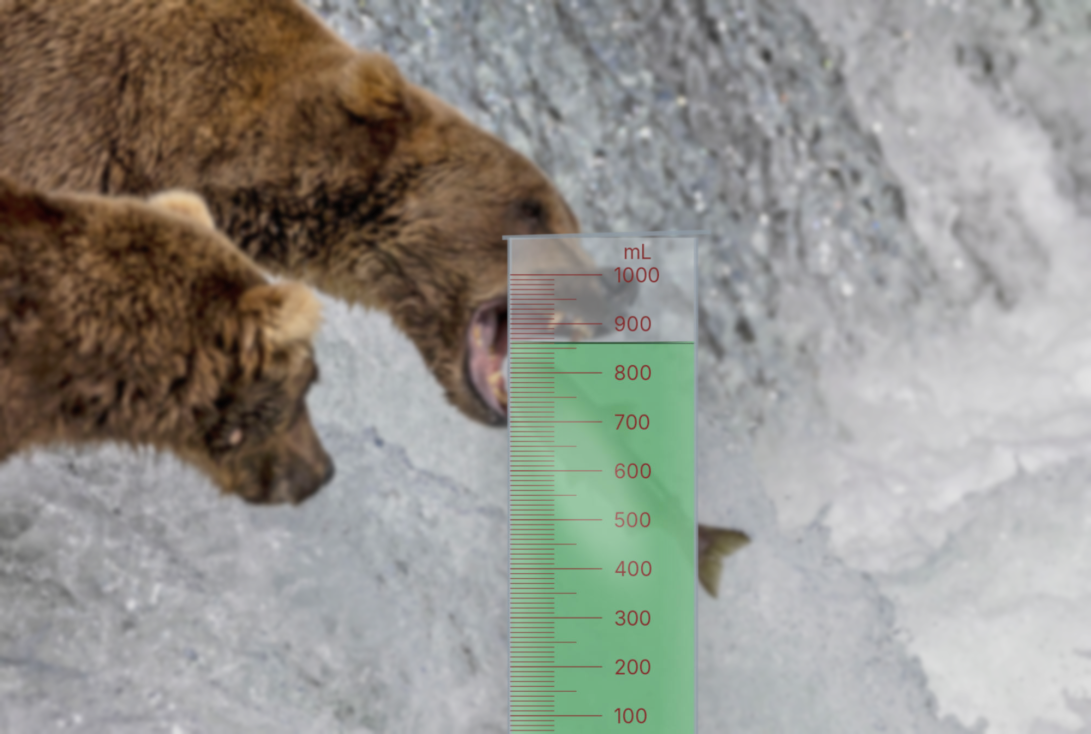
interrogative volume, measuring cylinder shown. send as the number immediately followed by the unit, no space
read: 860mL
